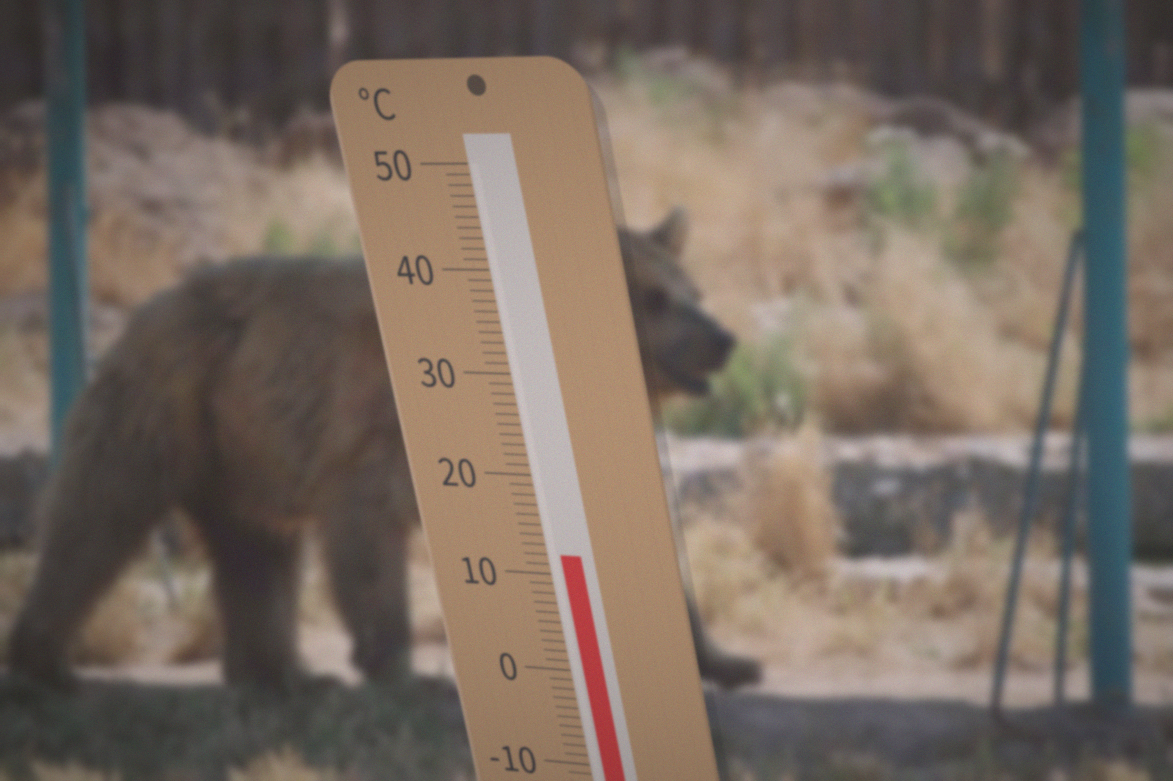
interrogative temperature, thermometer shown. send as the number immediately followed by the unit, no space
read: 12°C
